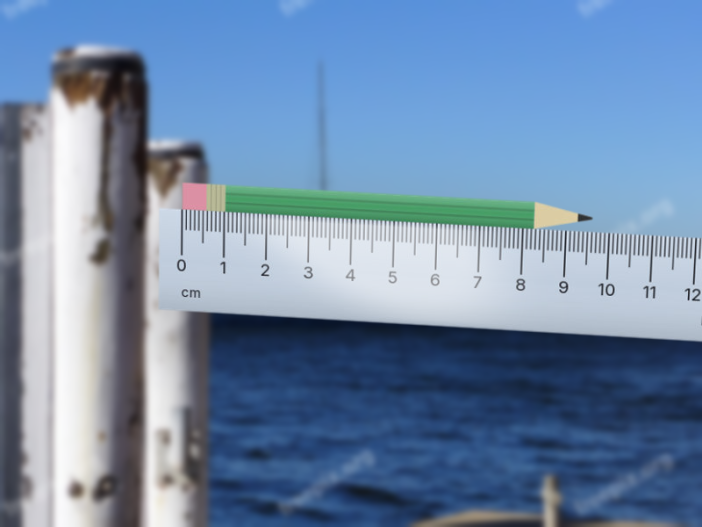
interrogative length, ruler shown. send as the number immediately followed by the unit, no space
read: 9.6cm
